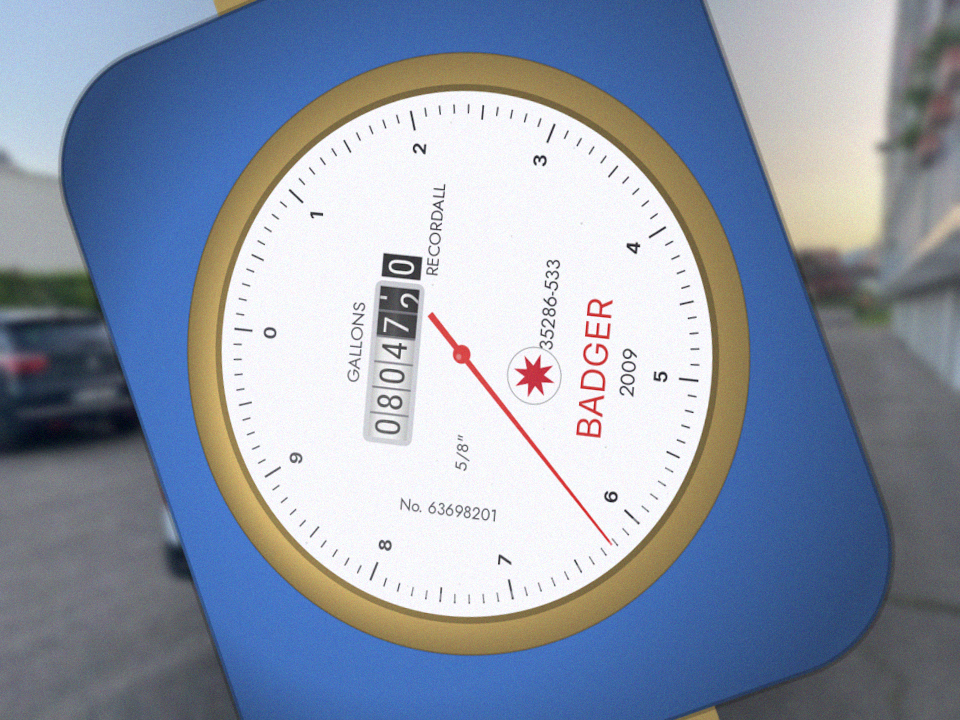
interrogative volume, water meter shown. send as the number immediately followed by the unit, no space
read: 804716.2gal
